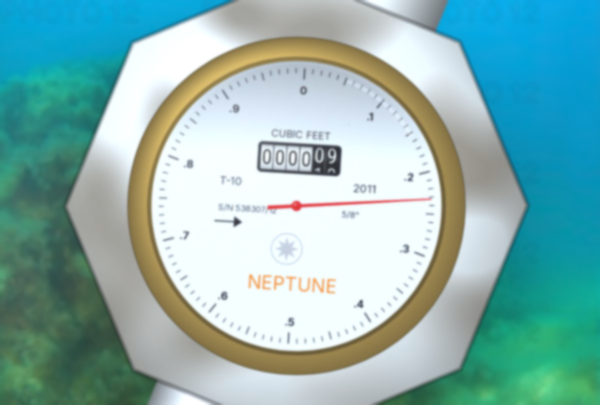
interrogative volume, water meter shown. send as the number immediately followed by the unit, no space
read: 9.23ft³
